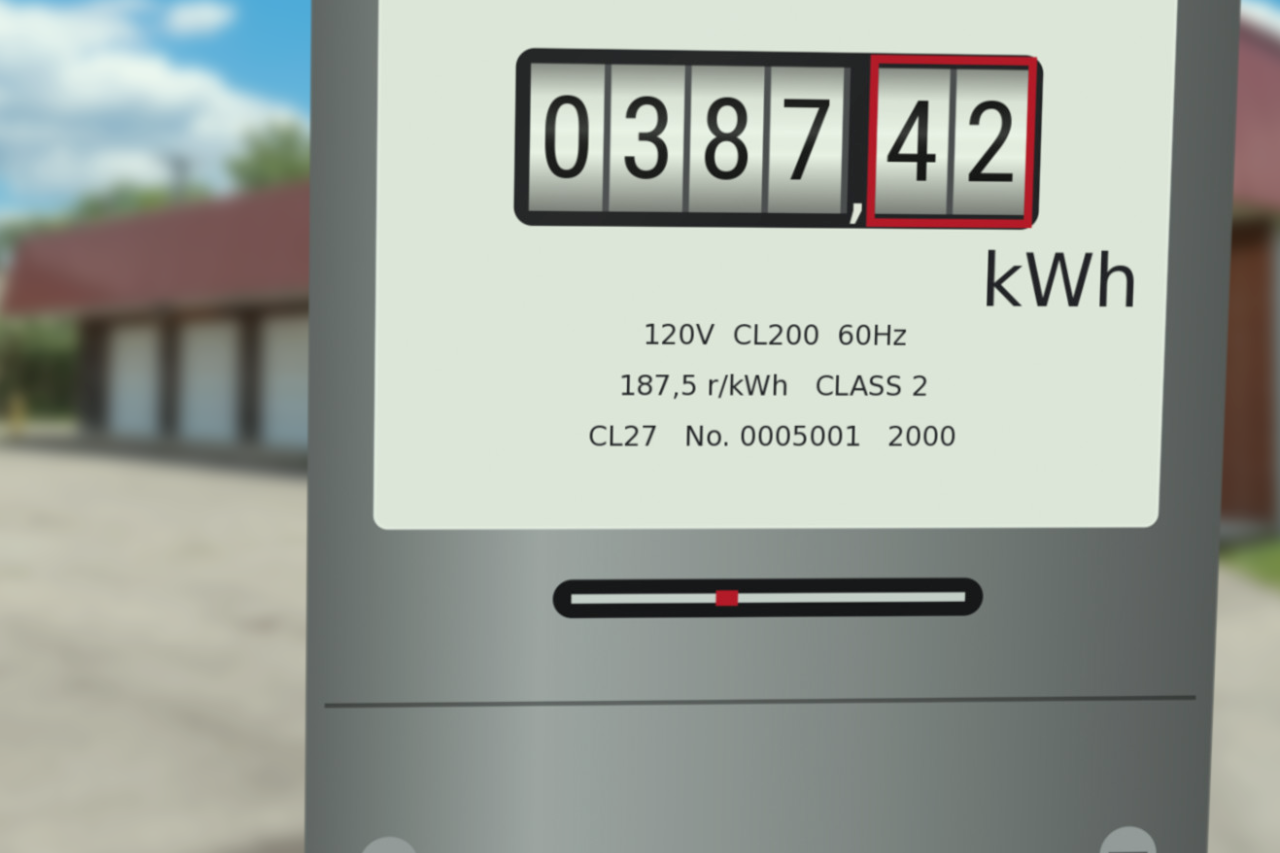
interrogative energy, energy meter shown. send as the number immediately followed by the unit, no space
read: 387.42kWh
